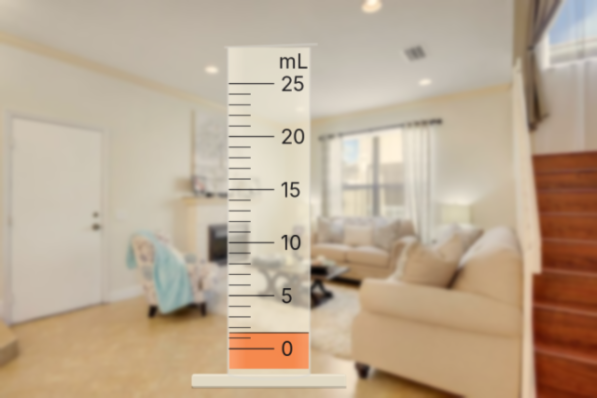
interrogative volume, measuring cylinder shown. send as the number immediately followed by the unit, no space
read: 1.5mL
